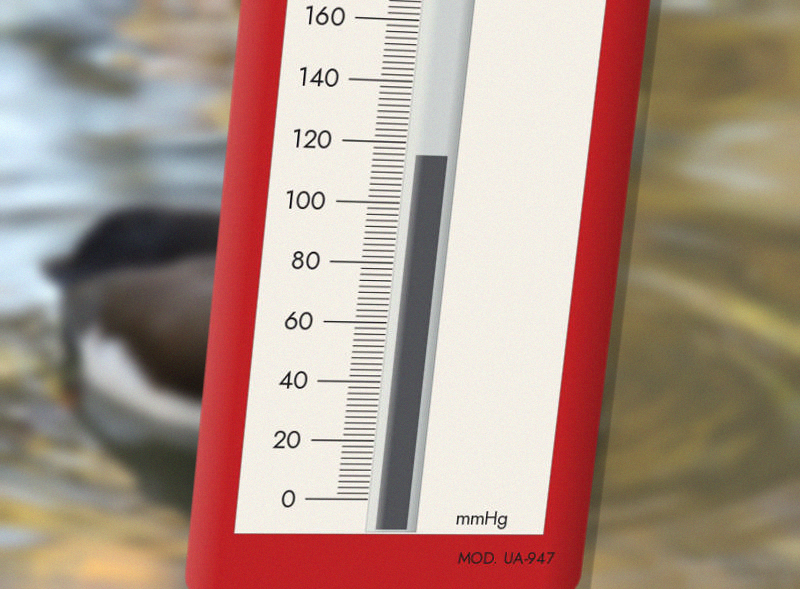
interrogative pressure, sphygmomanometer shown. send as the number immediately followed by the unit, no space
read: 116mmHg
